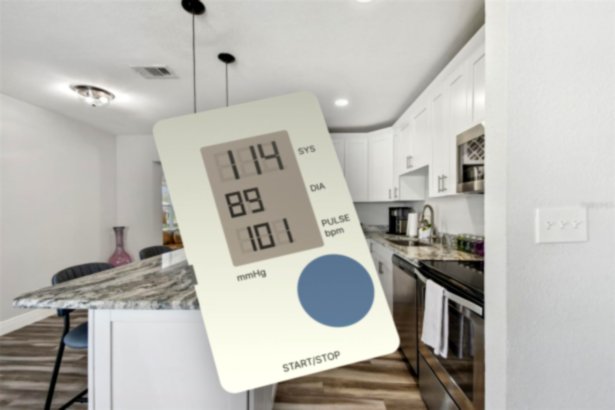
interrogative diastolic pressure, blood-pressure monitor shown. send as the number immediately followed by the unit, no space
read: 89mmHg
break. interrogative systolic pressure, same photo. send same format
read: 114mmHg
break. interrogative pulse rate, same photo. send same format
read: 101bpm
